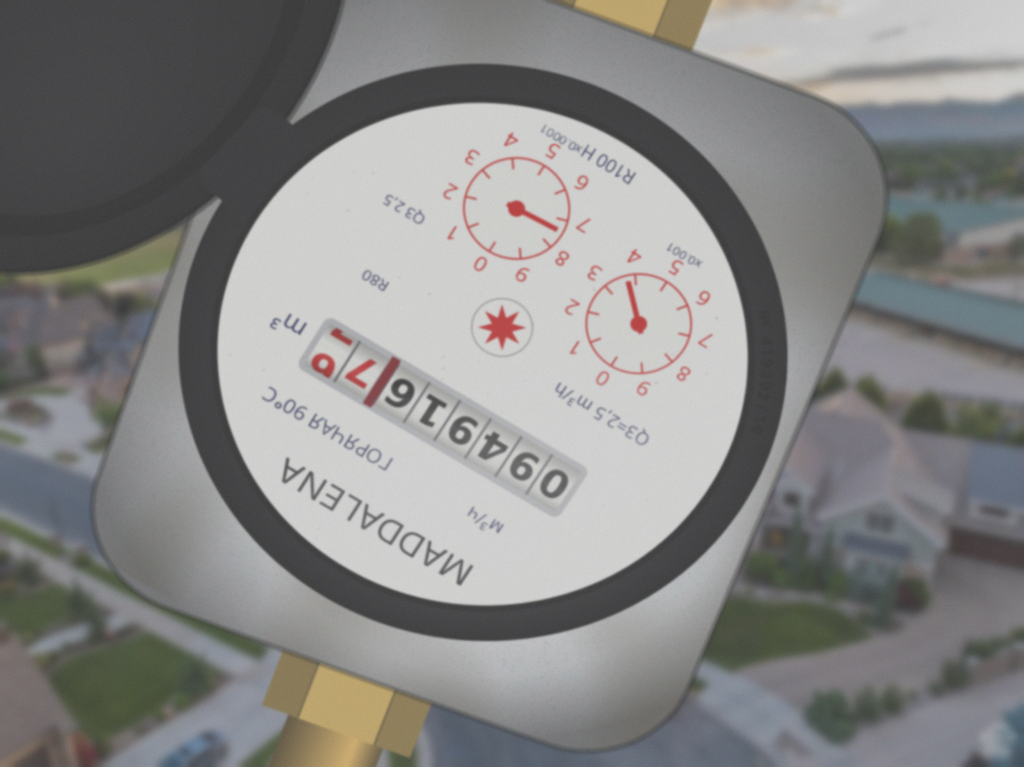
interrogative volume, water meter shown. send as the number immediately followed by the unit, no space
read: 94916.7637m³
